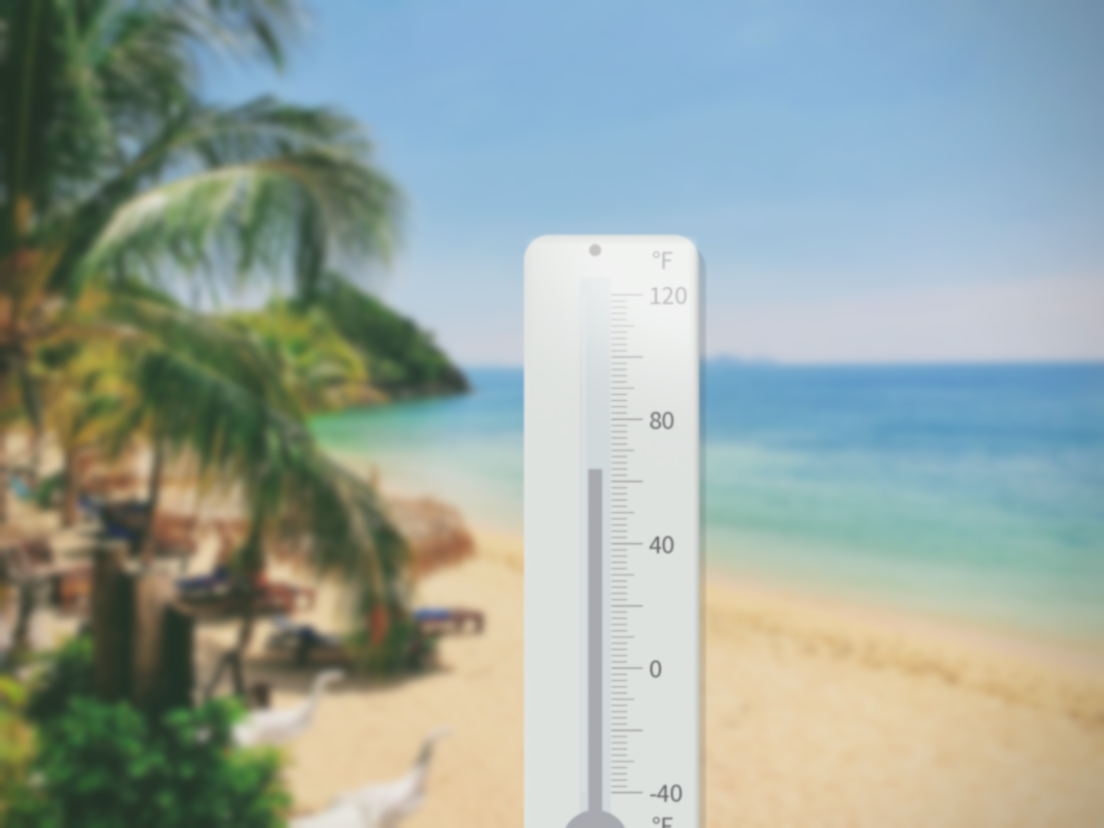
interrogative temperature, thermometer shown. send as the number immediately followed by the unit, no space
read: 64°F
